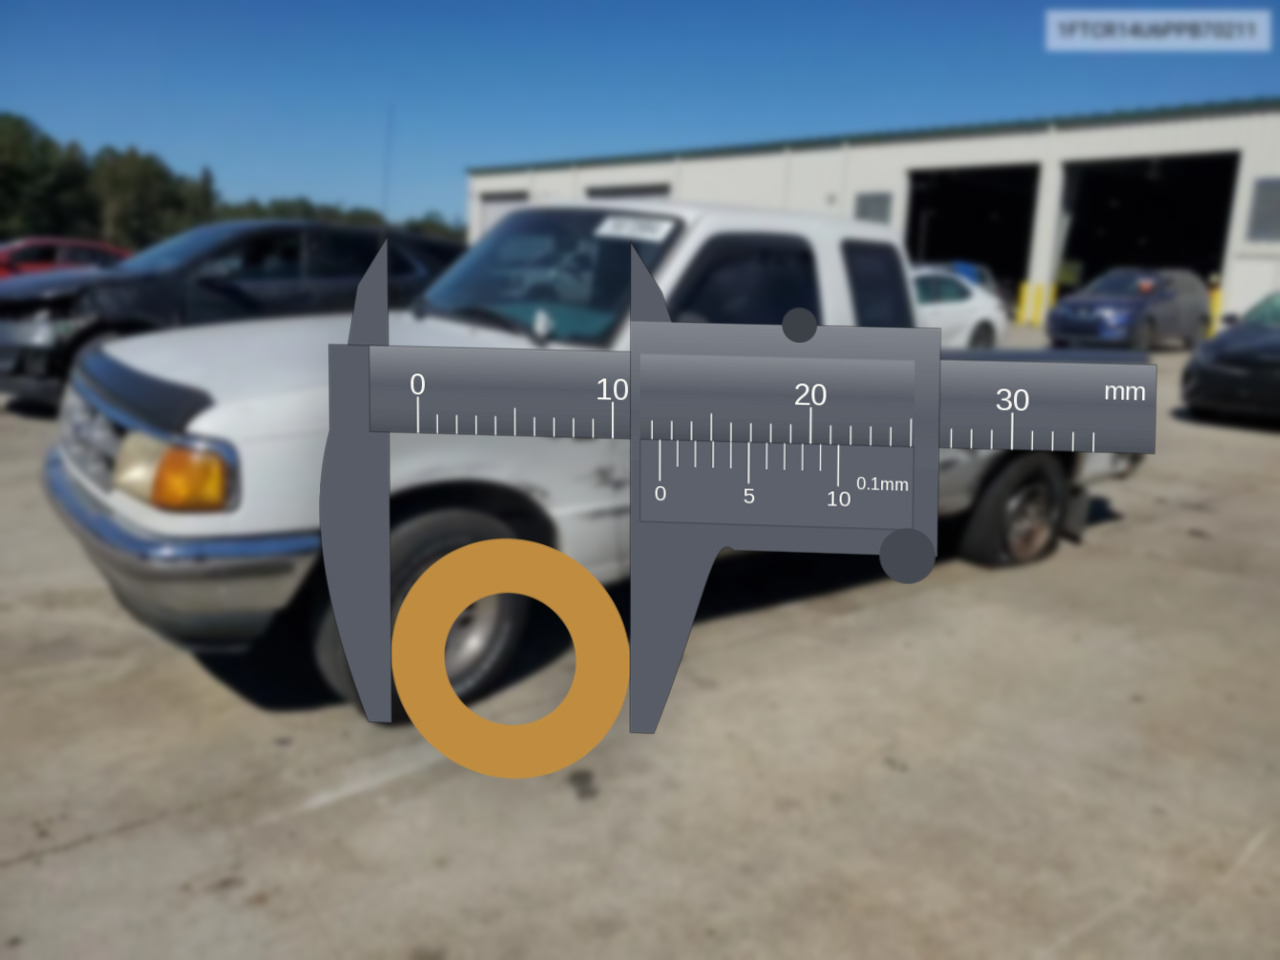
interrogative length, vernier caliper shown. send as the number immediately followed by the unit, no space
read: 12.4mm
